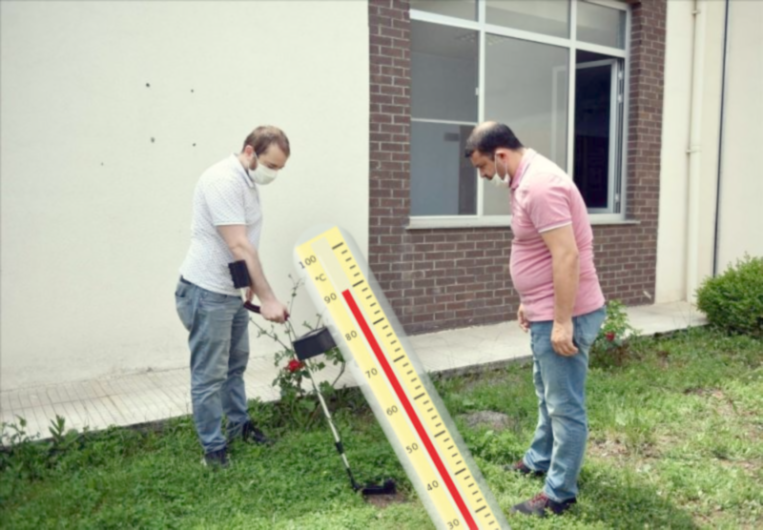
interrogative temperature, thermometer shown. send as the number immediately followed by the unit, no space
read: 90°C
